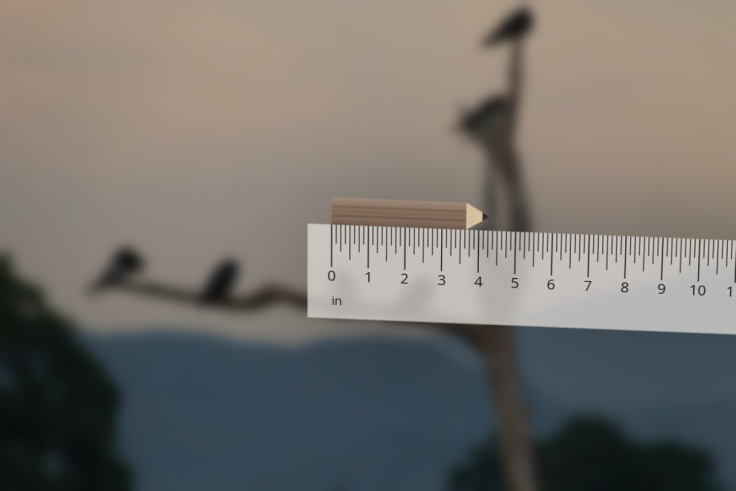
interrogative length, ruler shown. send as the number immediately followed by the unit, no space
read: 4.25in
